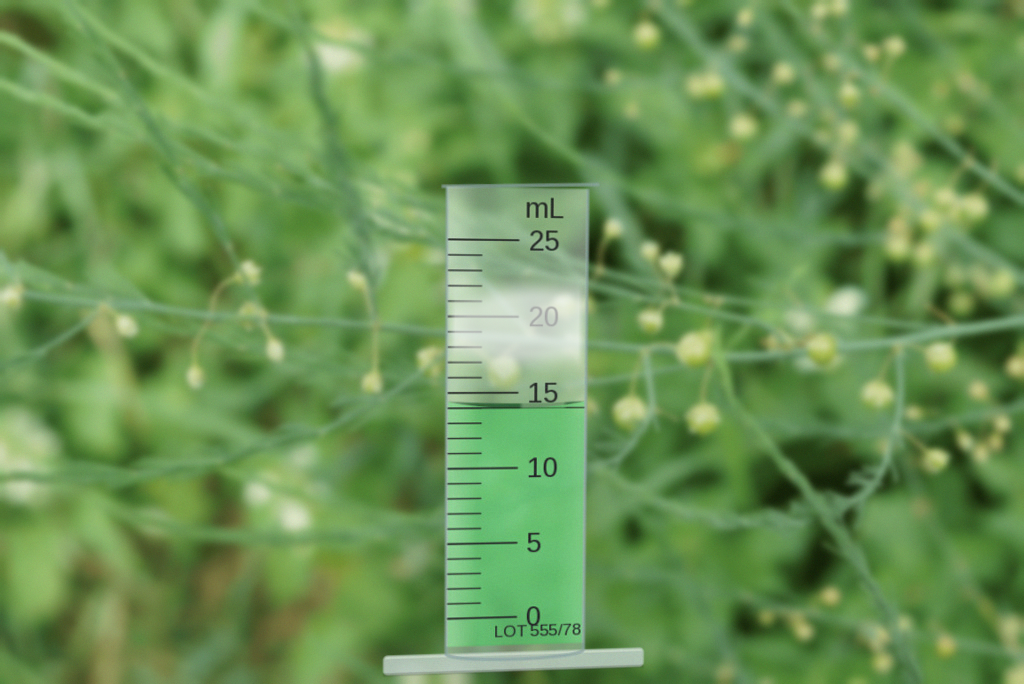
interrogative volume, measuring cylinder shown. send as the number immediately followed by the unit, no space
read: 14mL
